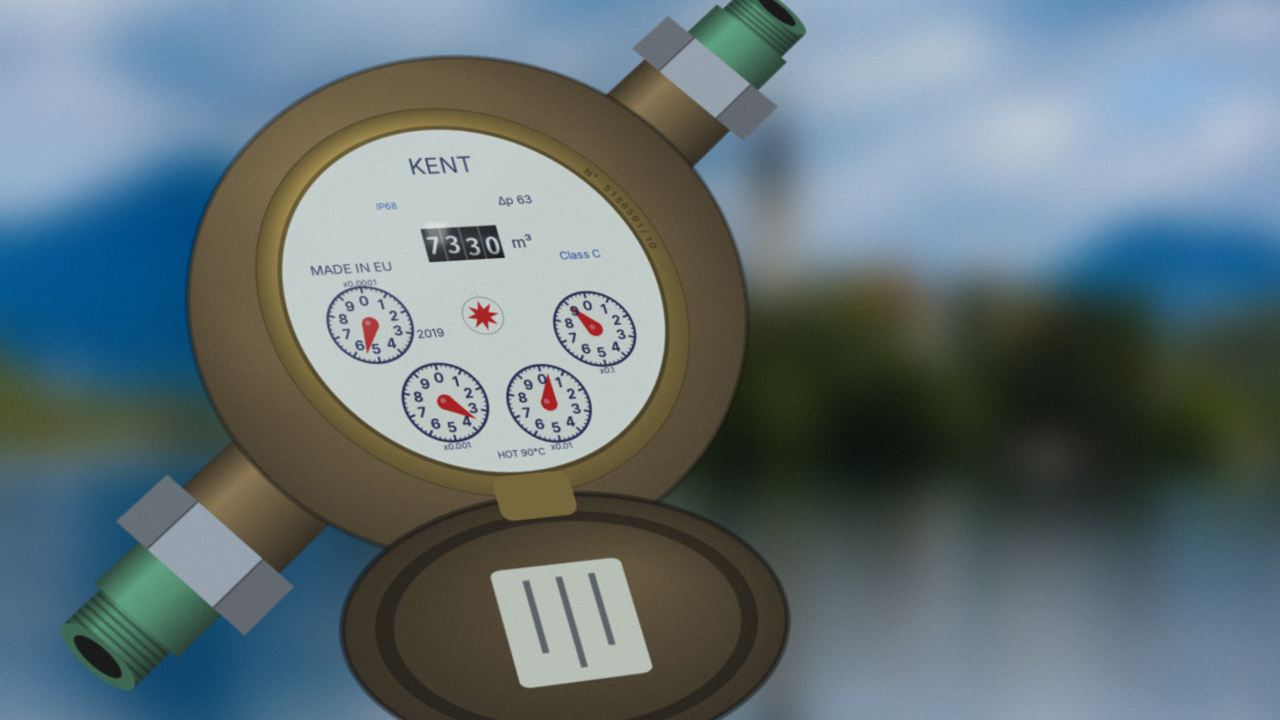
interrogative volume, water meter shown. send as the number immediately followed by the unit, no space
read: 7329.9035m³
